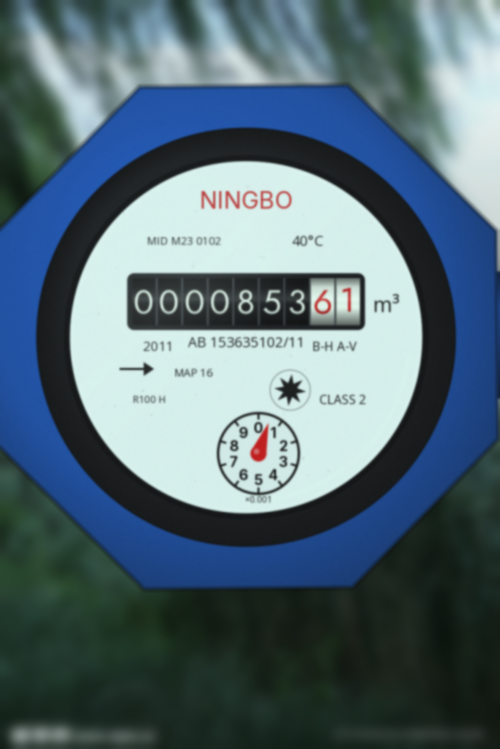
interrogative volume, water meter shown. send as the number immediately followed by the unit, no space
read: 853.610m³
